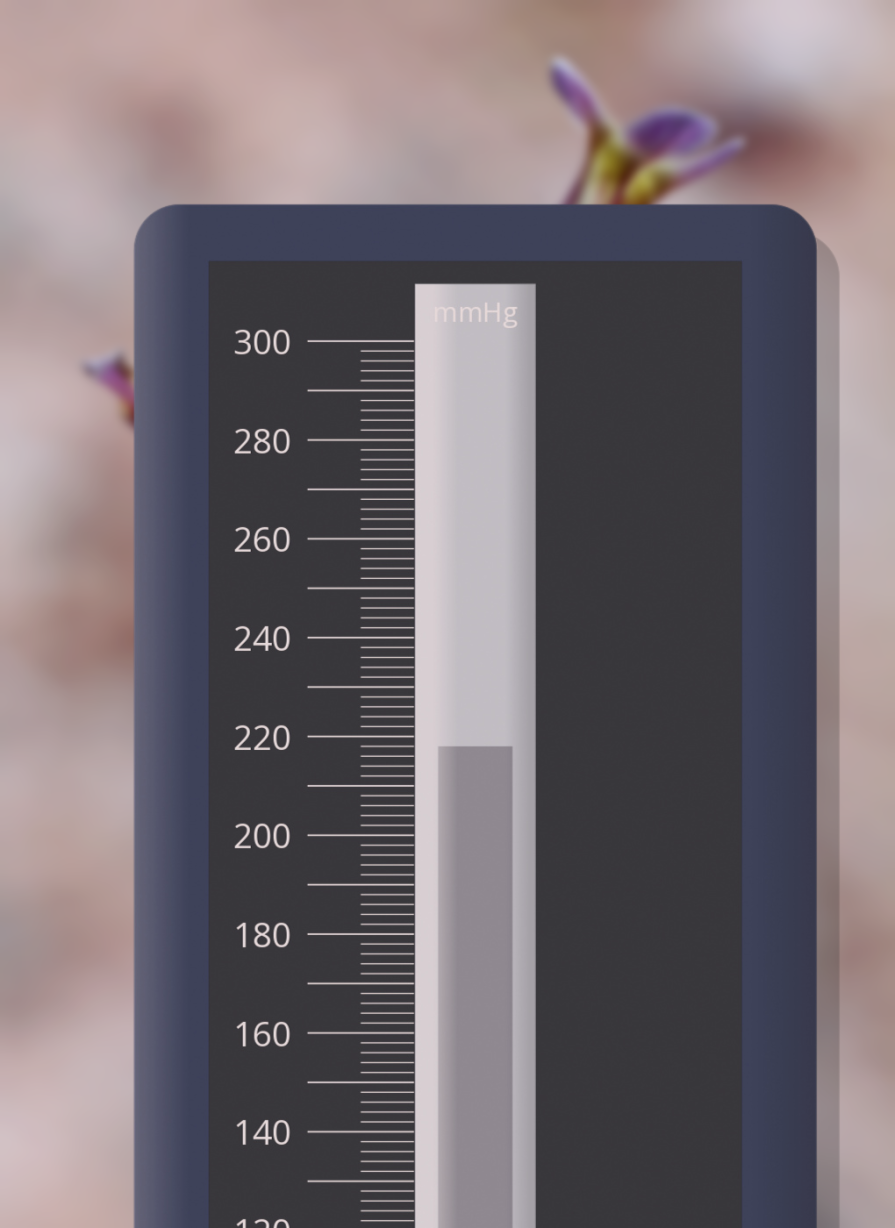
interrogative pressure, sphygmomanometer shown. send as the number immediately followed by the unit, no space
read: 218mmHg
